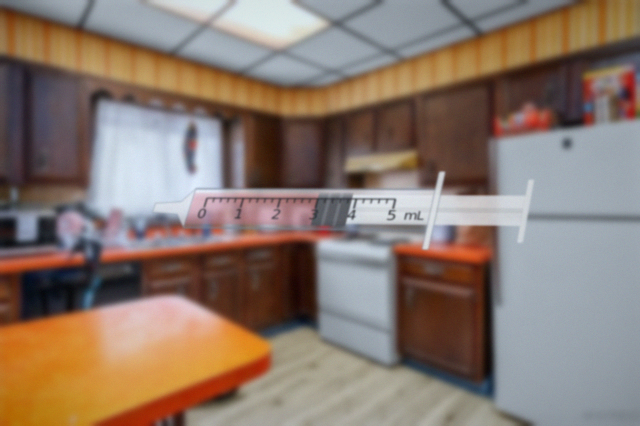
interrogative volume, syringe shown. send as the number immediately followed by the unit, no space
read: 3mL
